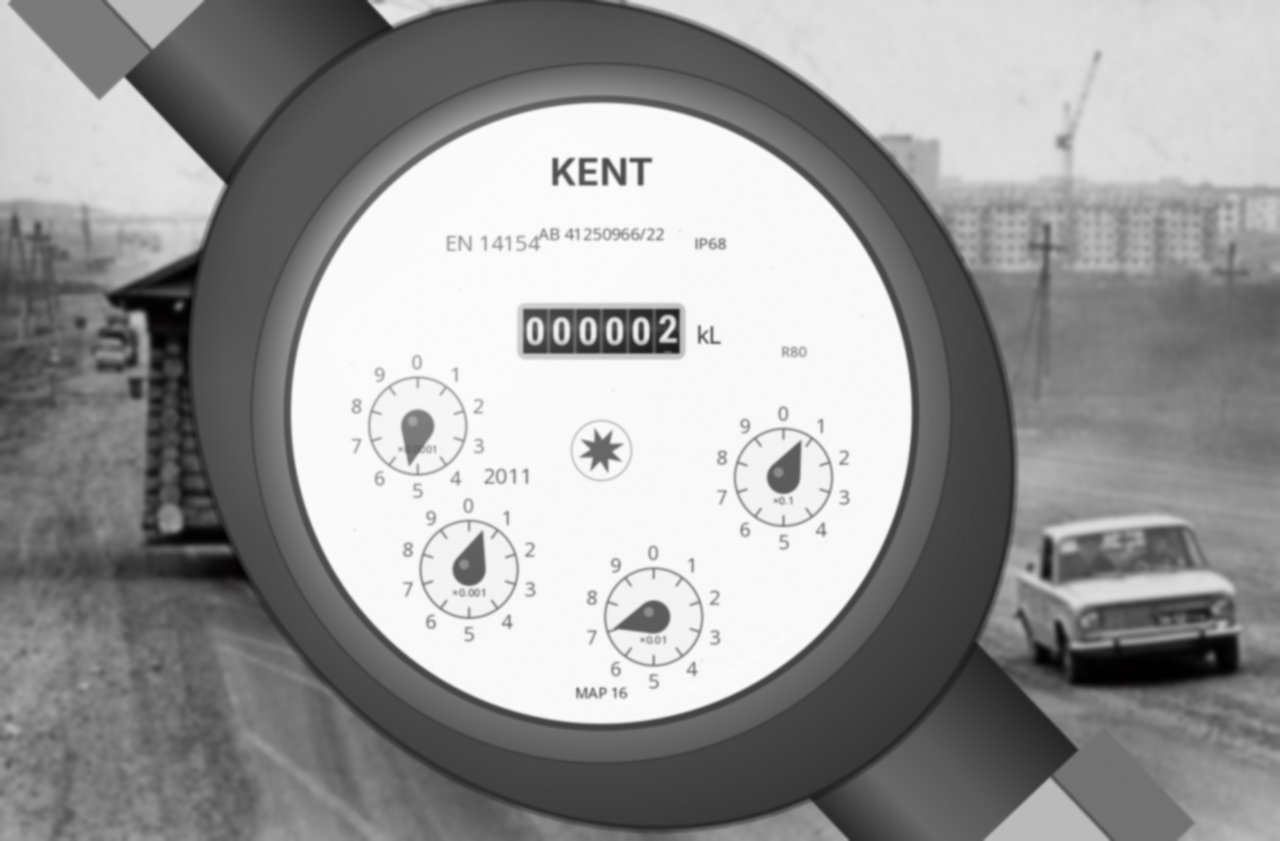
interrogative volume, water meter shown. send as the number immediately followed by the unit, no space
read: 2.0705kL
